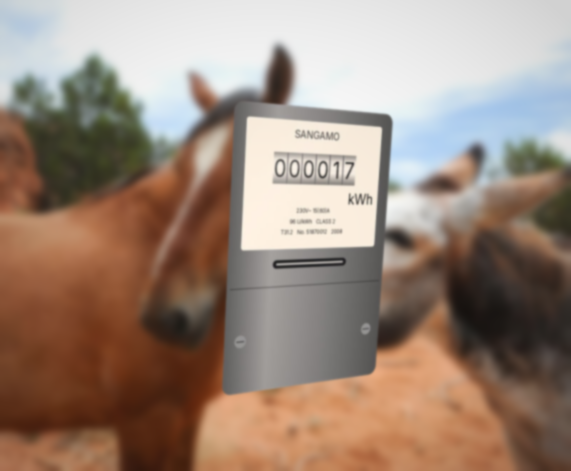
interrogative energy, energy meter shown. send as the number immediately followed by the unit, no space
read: 17kWh
